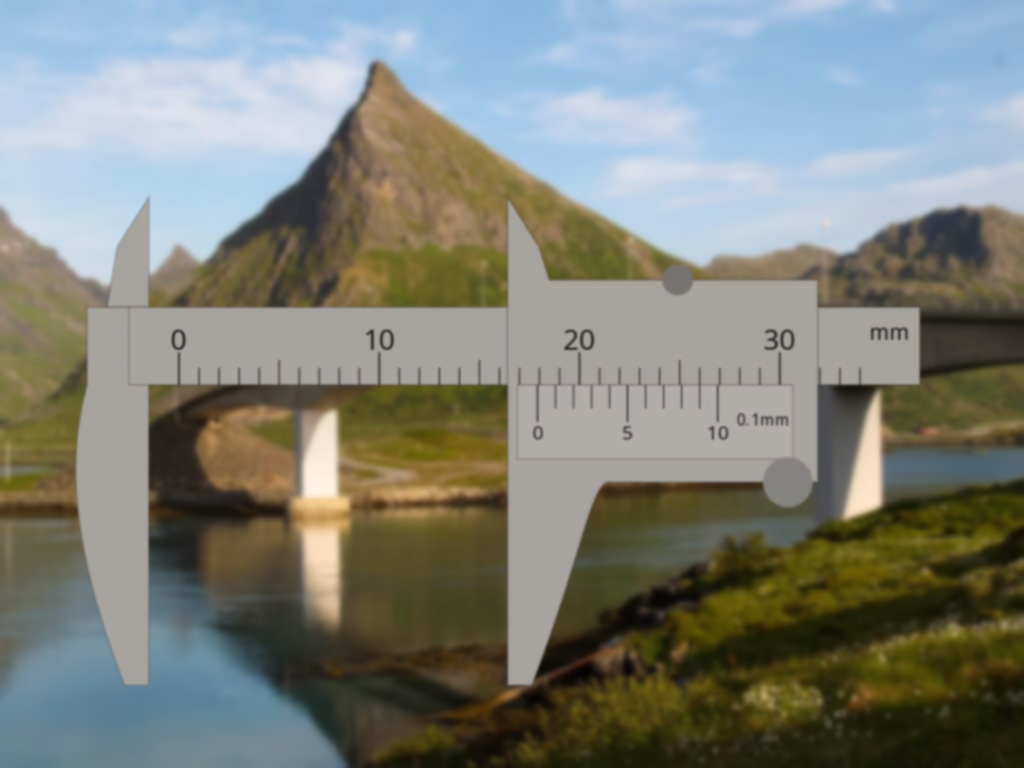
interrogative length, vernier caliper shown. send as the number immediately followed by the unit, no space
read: 17.9mm
